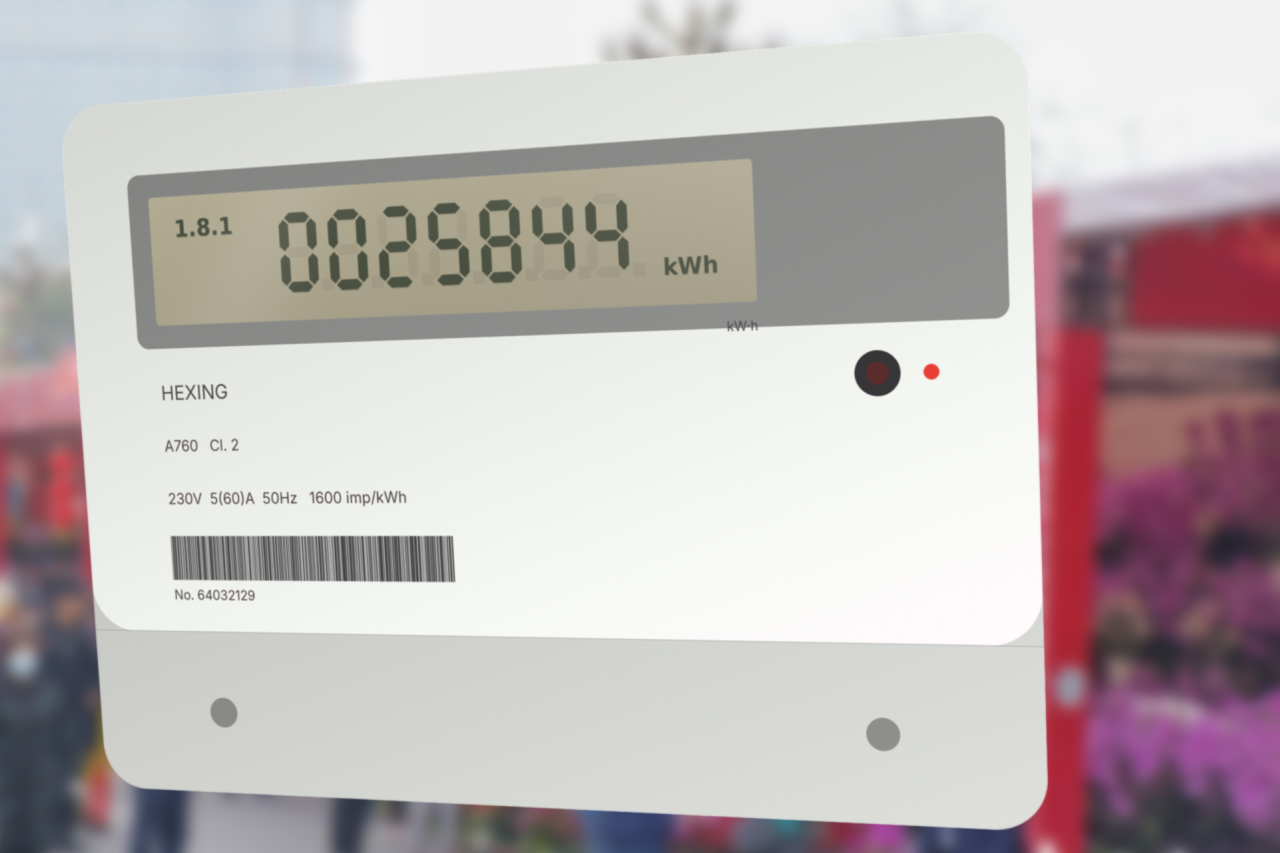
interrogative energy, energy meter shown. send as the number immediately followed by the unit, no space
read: 25844kWh
